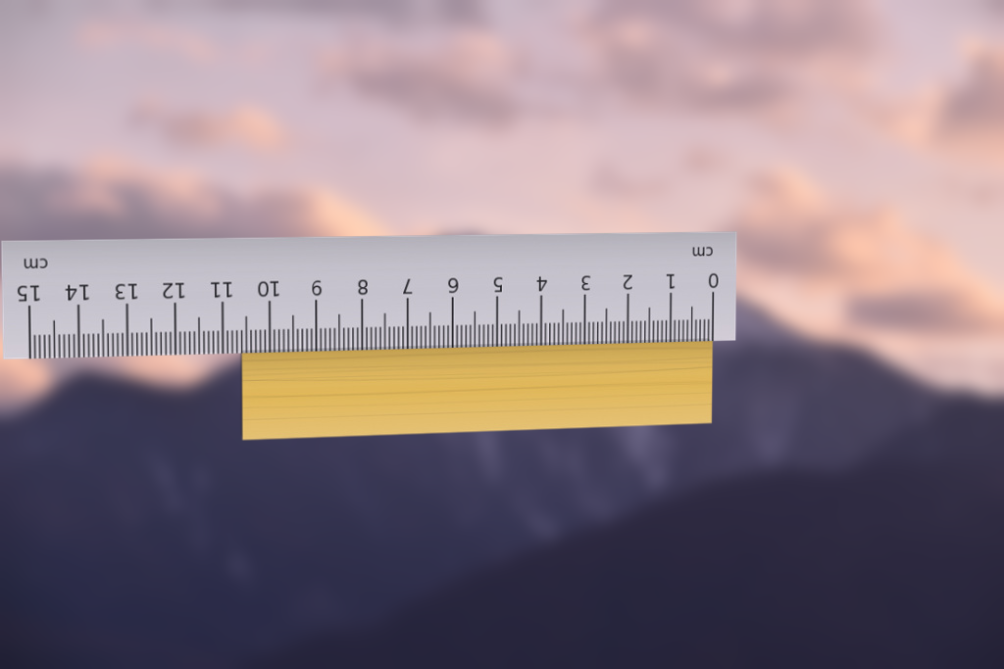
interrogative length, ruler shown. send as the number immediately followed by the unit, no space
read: 10.6cm
